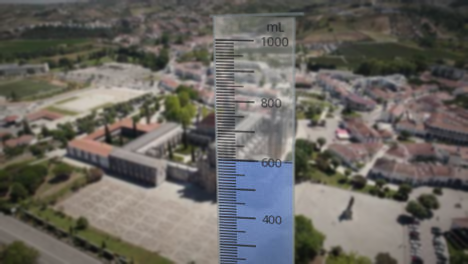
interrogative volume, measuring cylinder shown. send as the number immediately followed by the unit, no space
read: 600mL
